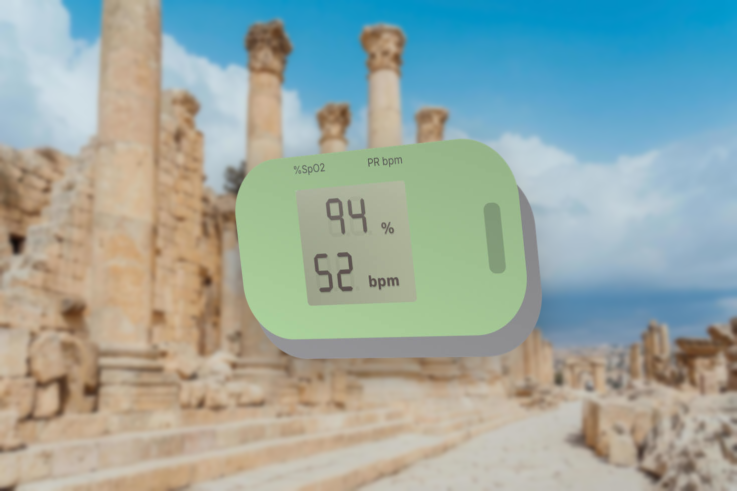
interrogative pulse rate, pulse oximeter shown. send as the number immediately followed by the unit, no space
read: 52bpm
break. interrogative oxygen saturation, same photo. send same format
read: 94%
